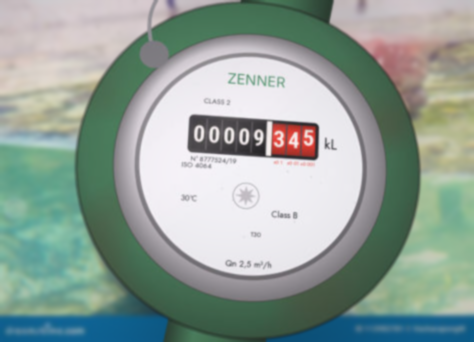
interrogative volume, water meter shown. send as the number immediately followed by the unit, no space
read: 9.345kL
